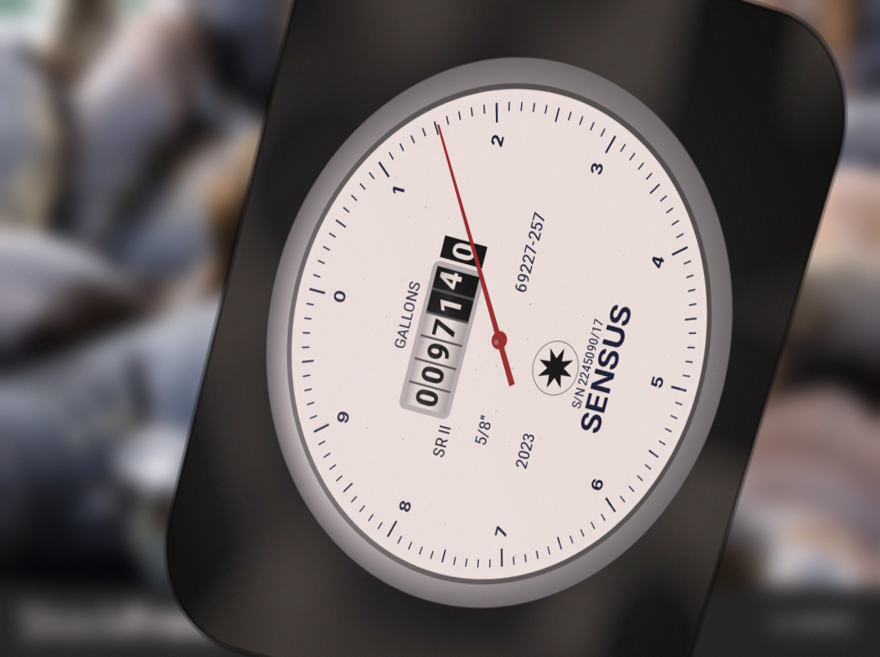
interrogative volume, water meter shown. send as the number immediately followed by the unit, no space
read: 97141.5gal
